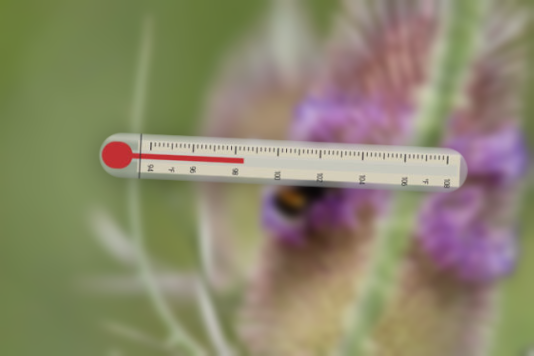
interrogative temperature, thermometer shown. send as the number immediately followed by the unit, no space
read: 98.4°F
